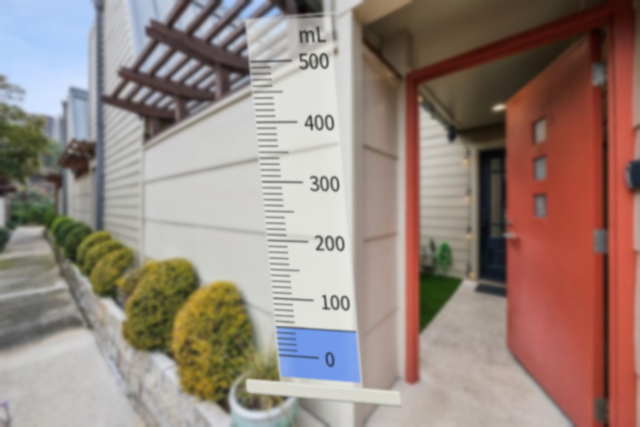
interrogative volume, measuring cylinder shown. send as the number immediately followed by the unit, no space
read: 50mL
